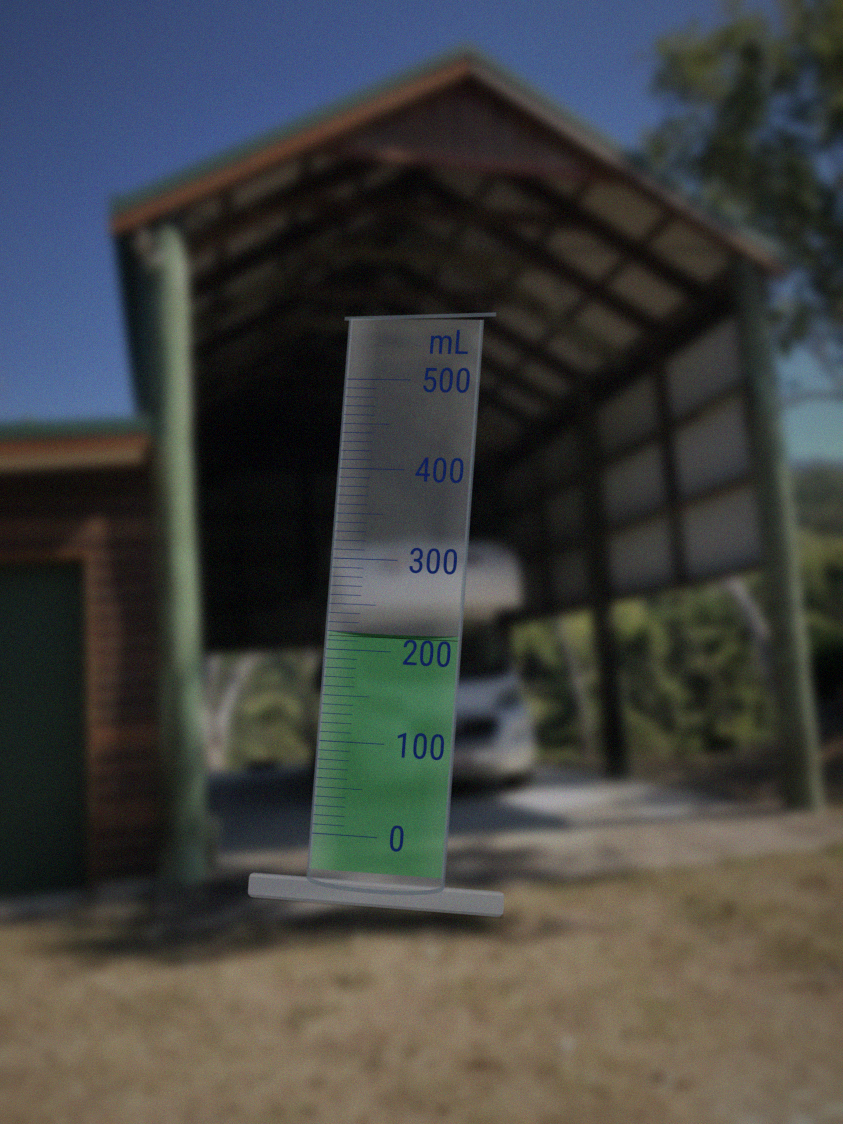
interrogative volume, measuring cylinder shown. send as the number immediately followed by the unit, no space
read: 215mL
